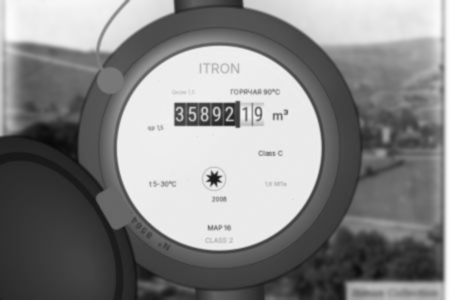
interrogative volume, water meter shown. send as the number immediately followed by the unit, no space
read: 35892.19m³
